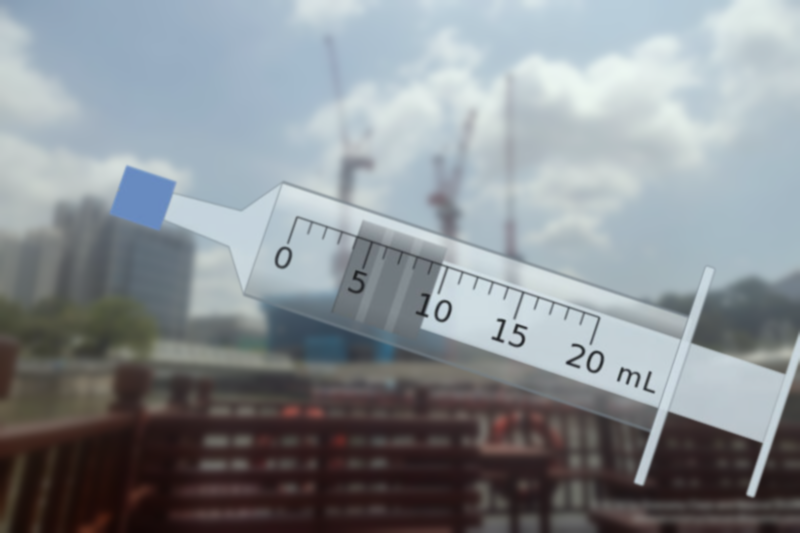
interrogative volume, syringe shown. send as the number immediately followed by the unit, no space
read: 4mL
